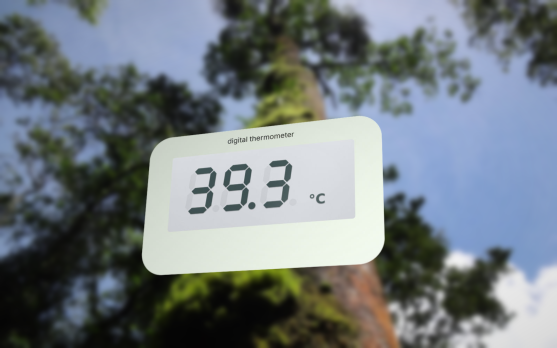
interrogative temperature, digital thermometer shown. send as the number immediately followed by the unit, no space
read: 39.3°C
